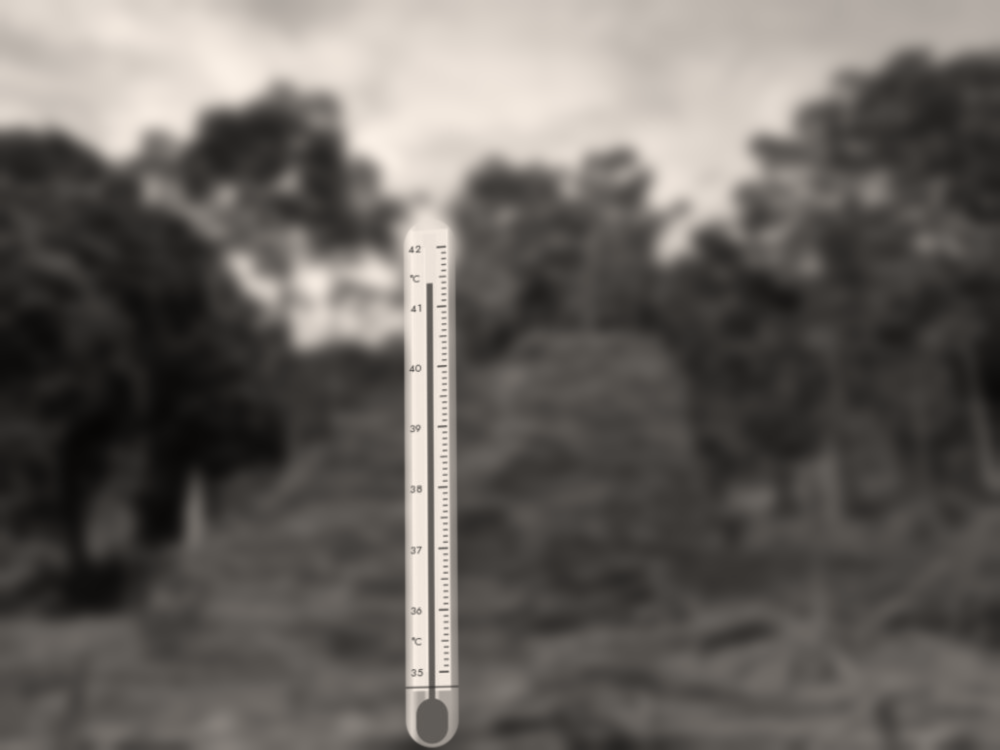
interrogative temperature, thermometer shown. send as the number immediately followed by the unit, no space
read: 41.4°C
